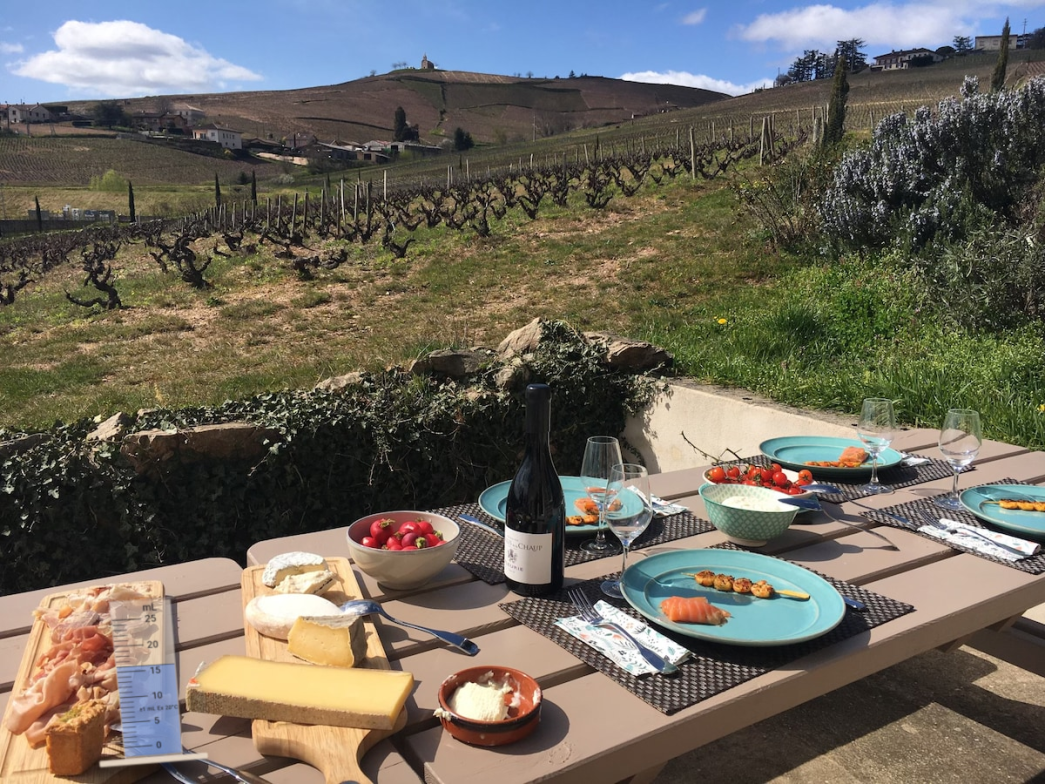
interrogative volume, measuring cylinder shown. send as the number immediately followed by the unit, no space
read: 16mL
